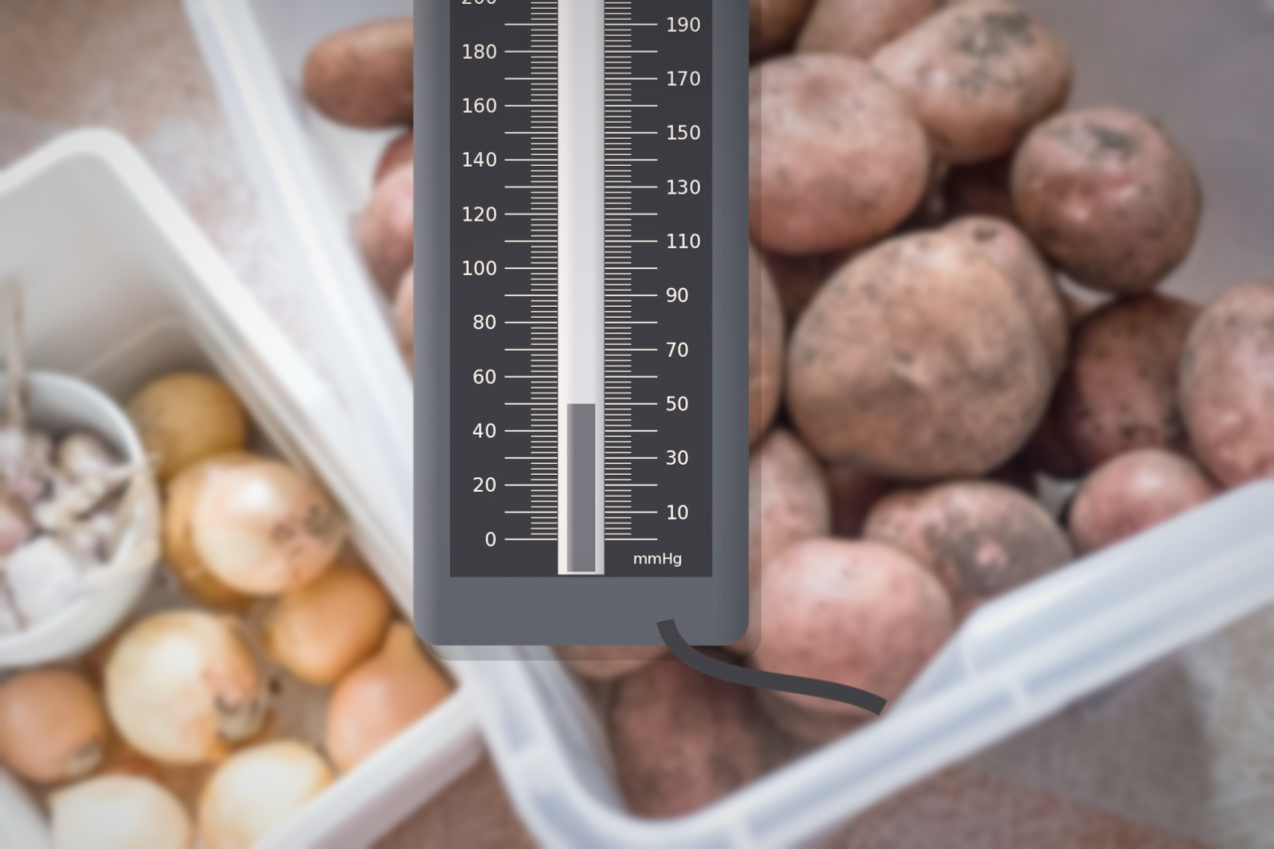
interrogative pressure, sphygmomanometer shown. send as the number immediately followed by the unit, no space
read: 50mmHg
